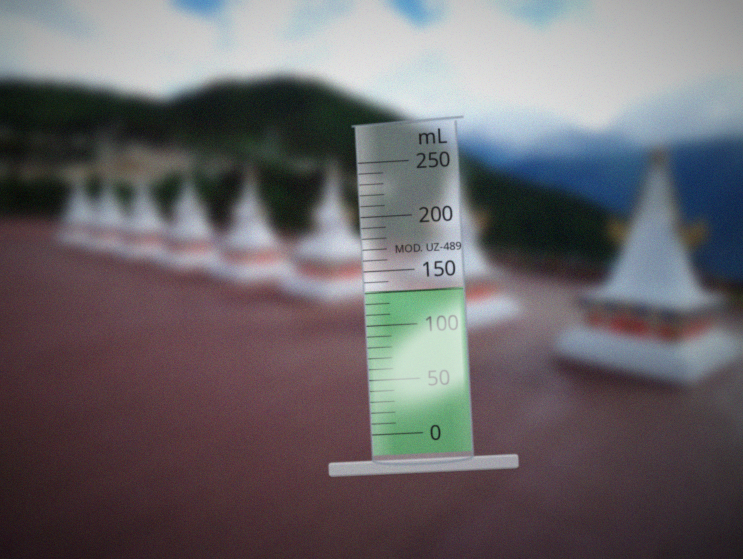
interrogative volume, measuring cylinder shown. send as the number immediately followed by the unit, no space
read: 130mL
